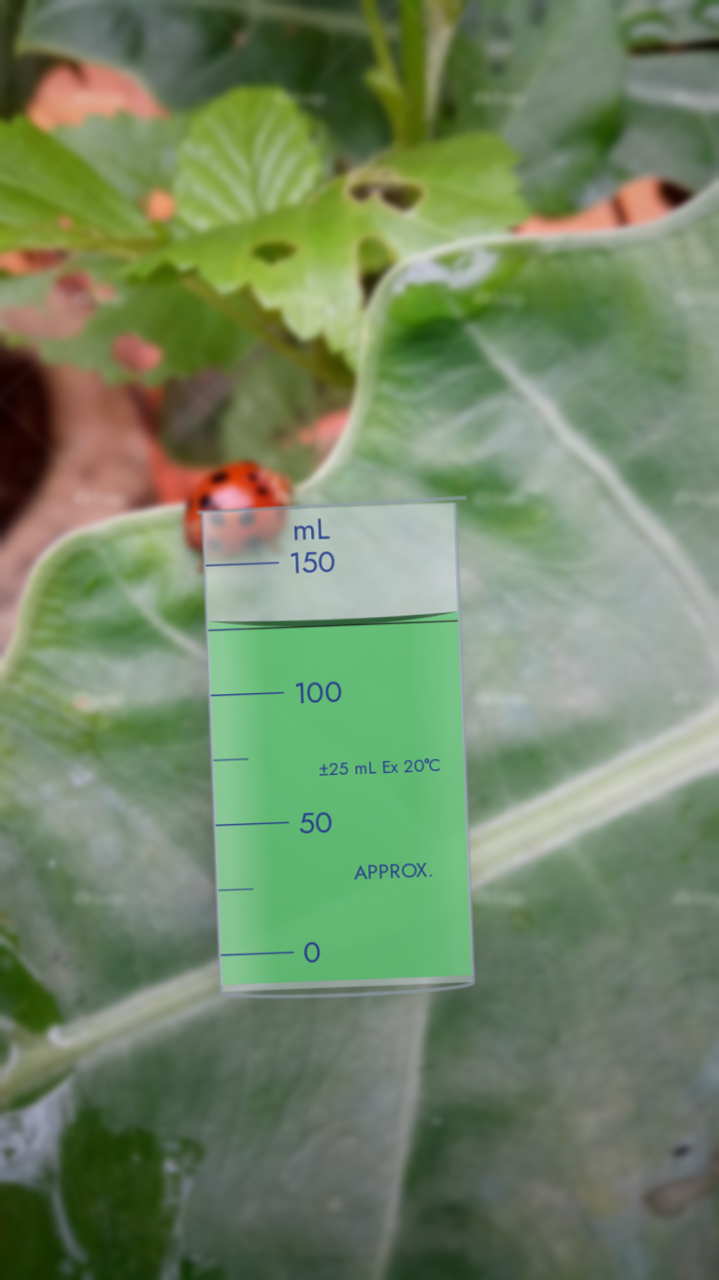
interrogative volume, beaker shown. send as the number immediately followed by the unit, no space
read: 125mL
